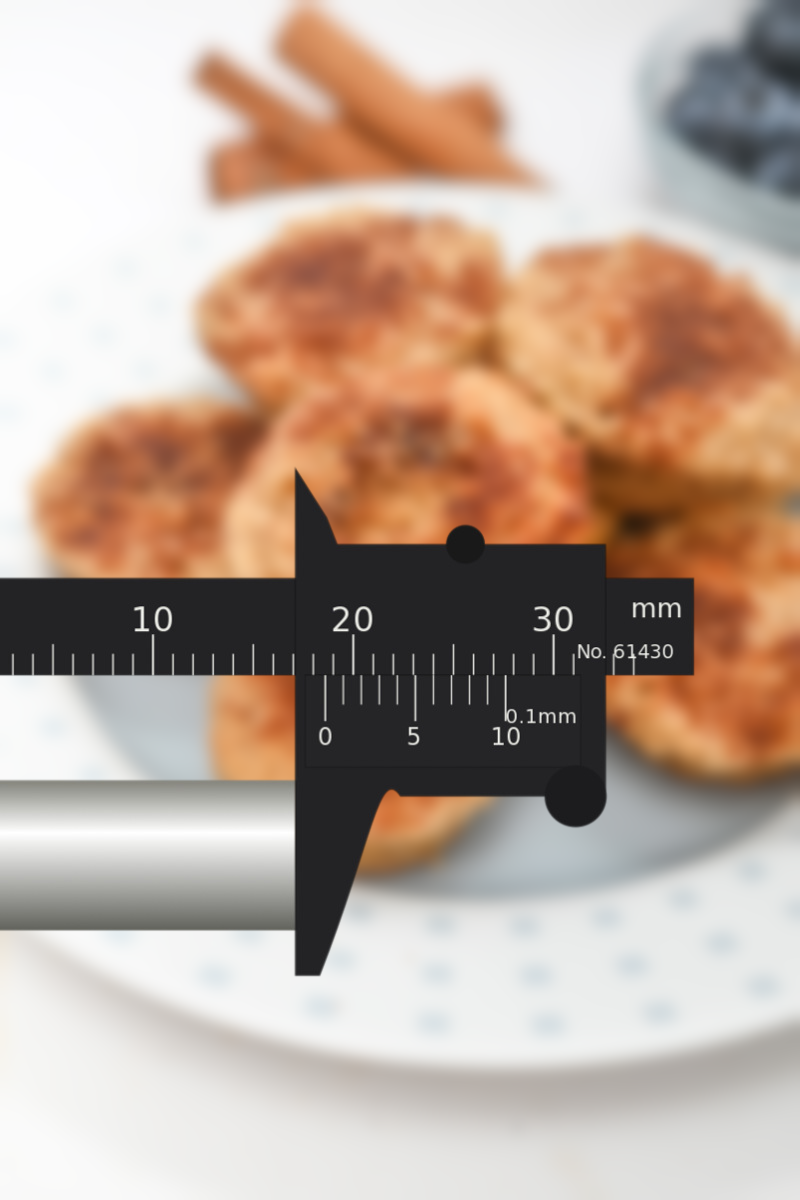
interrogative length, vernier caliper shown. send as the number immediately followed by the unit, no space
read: 18.6mm
